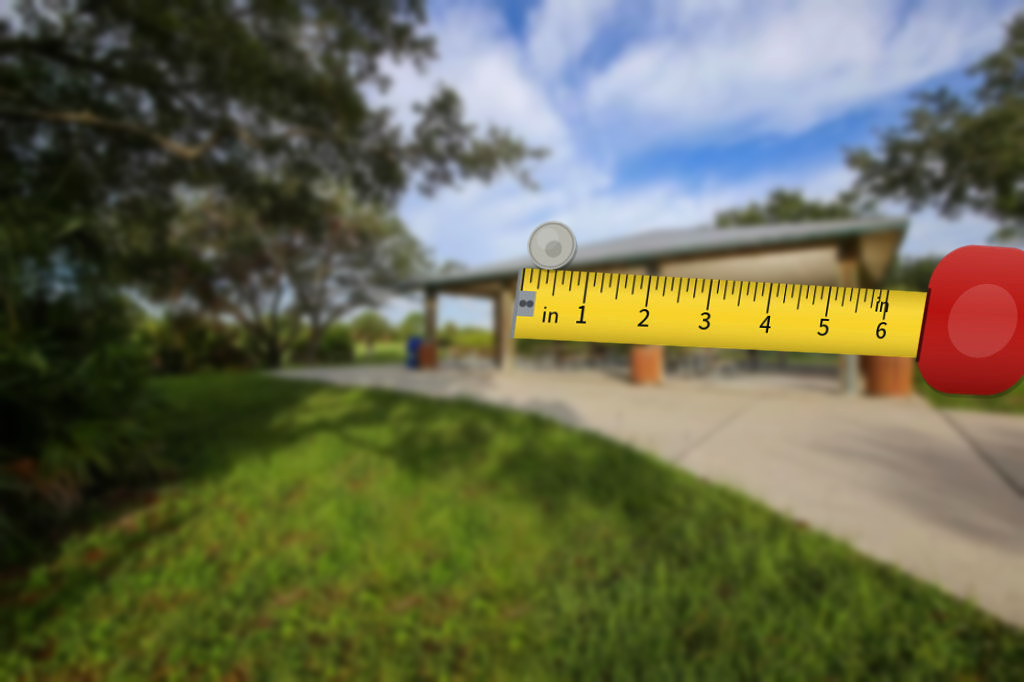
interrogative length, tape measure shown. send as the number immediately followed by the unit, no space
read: 0.75in
